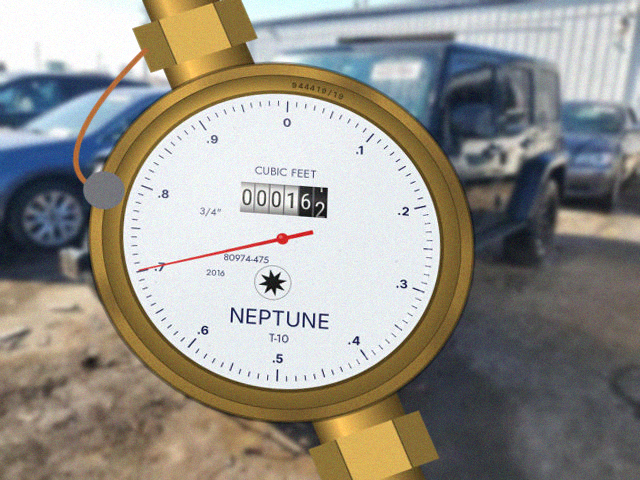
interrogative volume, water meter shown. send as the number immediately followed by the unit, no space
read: 161.70ft³
